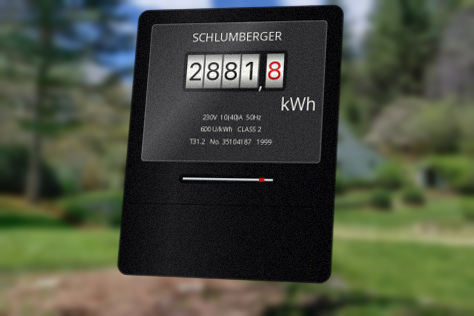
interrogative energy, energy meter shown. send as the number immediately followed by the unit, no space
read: 2881.8kWh
